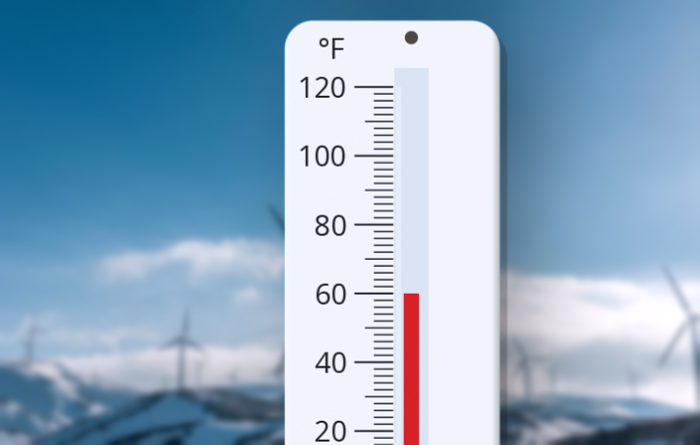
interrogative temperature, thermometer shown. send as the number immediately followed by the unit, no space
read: 60°F
